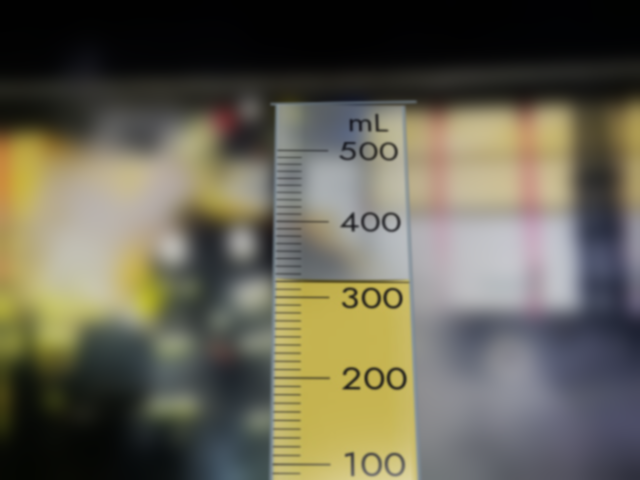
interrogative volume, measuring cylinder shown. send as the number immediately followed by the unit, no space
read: 320mL
